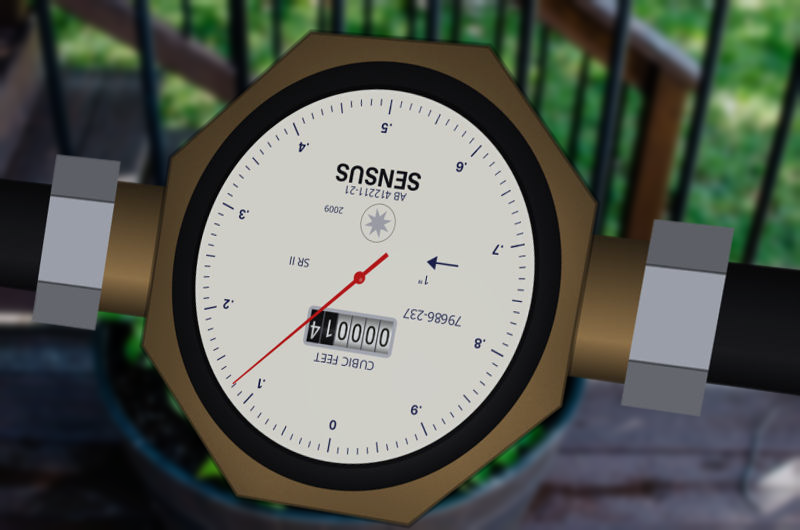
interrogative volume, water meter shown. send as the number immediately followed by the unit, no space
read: 14.12ft³
